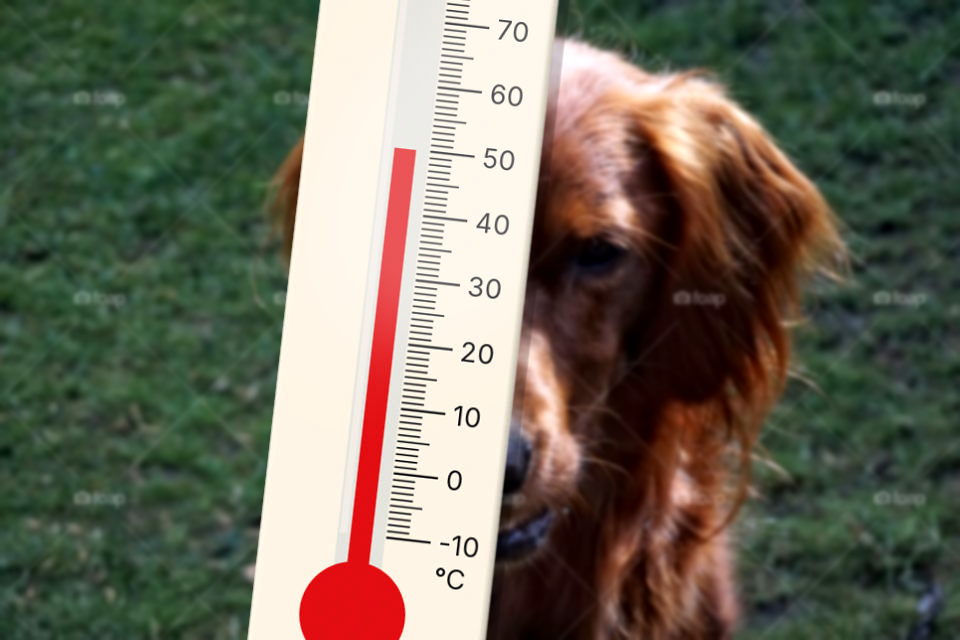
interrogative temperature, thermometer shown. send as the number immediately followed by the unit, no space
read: 50°C
